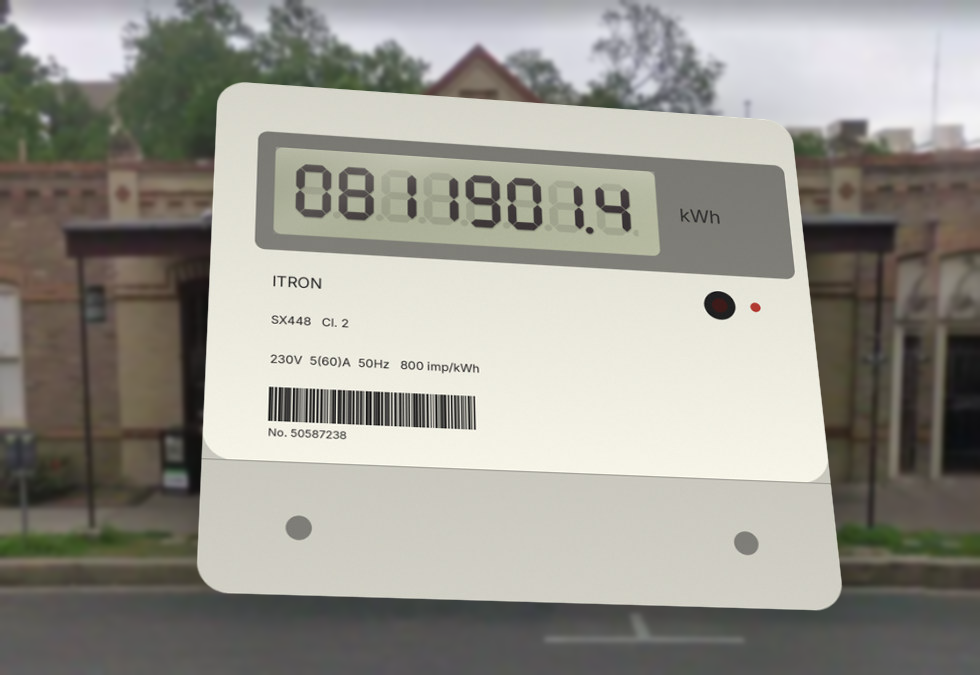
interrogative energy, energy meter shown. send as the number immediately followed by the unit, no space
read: 811901.4kWh
